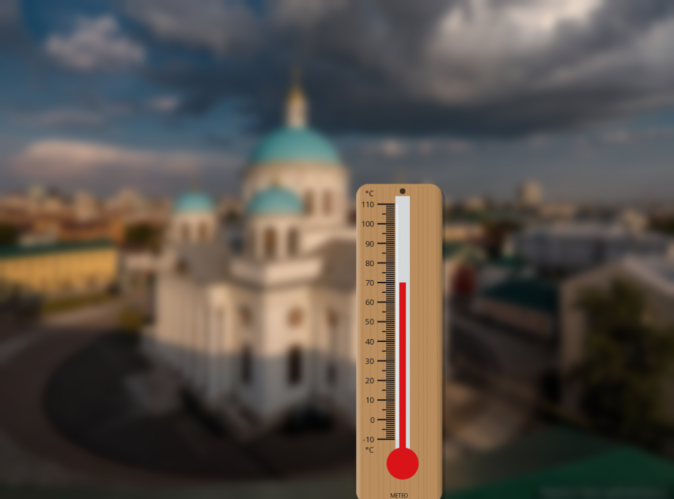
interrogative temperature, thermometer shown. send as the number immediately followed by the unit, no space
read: 70°C
